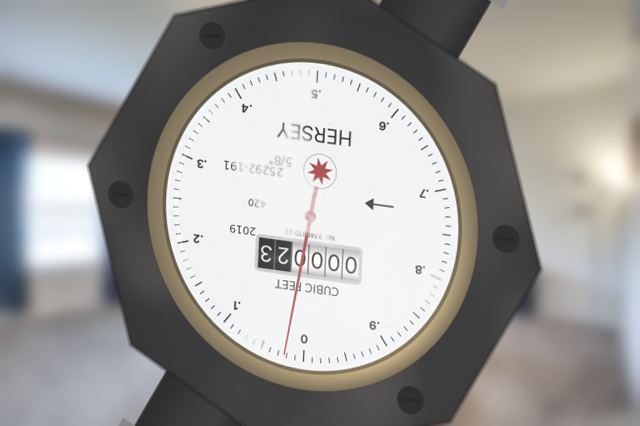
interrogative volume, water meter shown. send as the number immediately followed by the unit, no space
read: 23.02ft³
